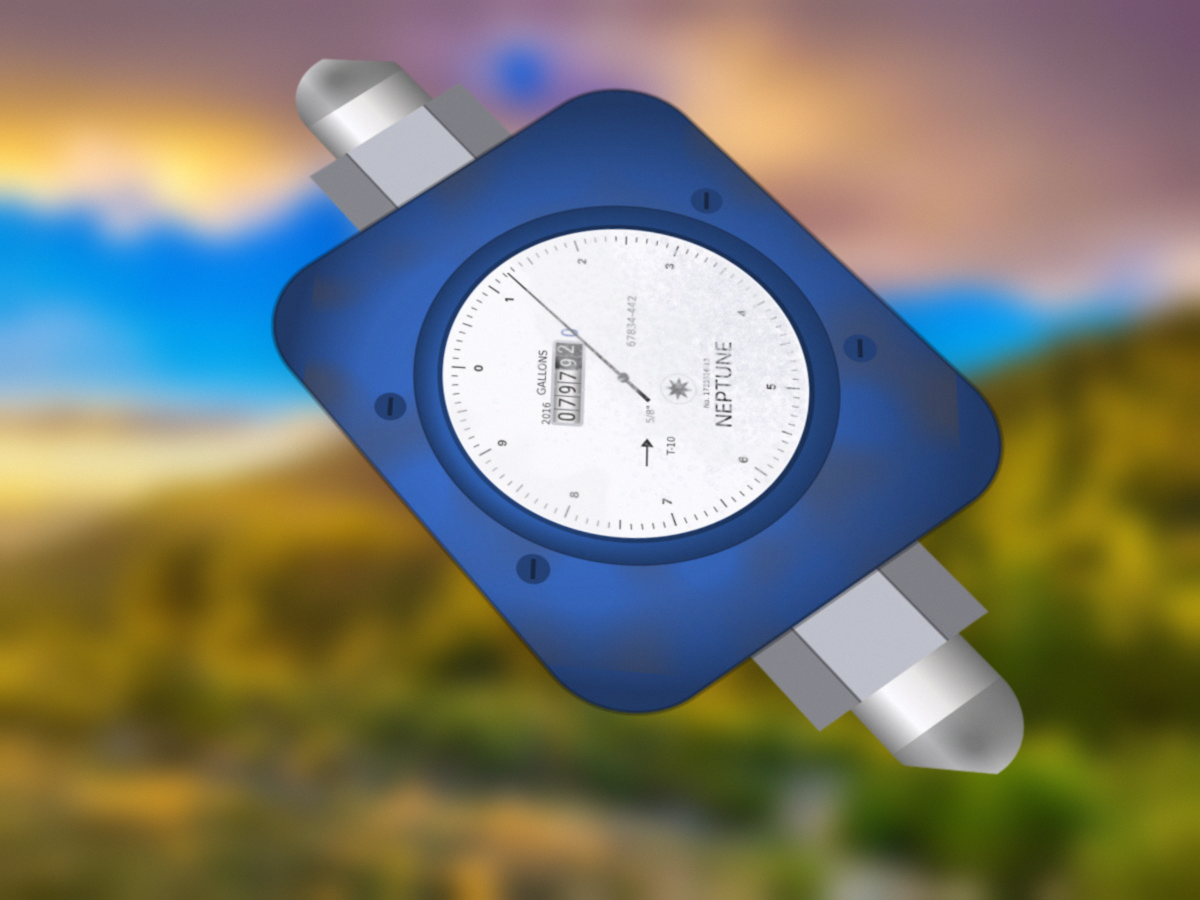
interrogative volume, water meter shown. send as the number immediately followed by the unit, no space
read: 797921.2gal
